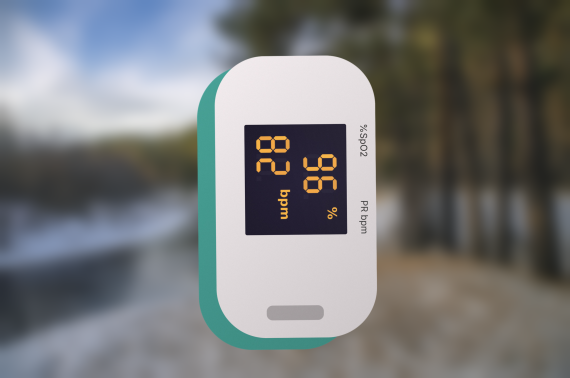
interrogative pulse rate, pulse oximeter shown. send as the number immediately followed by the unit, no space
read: 82bpm
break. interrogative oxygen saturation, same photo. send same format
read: 96%
